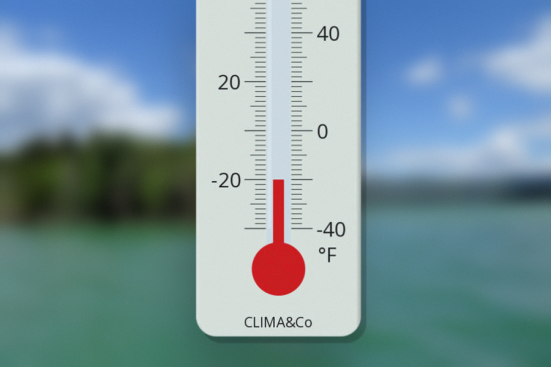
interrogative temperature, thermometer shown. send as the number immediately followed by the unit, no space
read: -20°F
